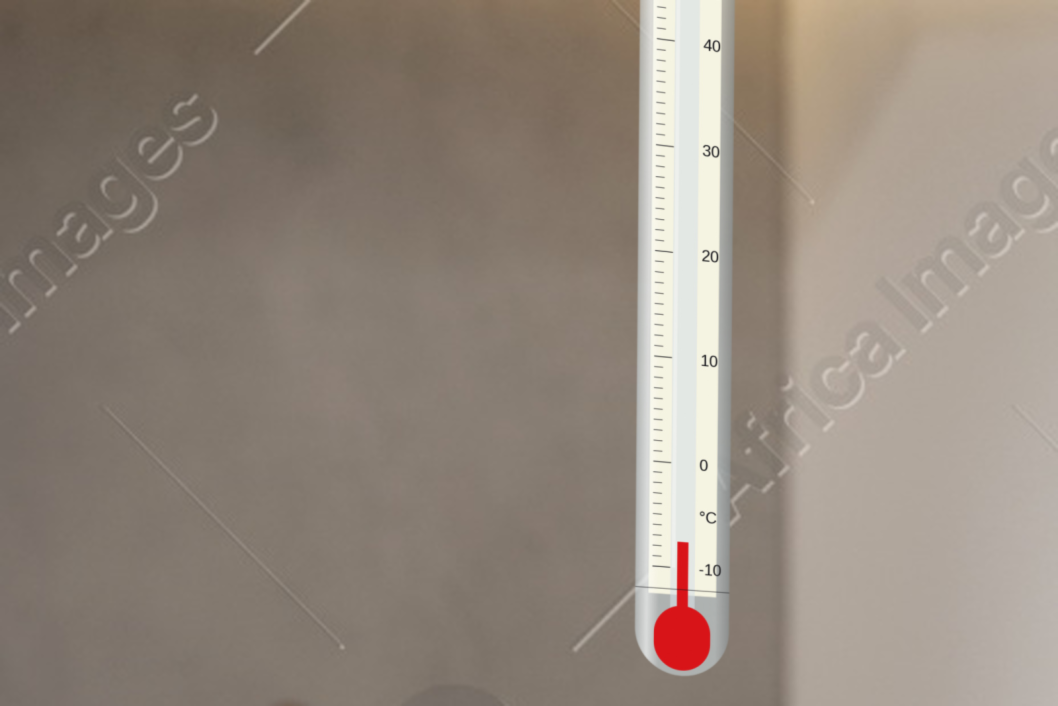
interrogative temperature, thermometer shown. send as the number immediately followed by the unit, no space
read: -7.5°C
